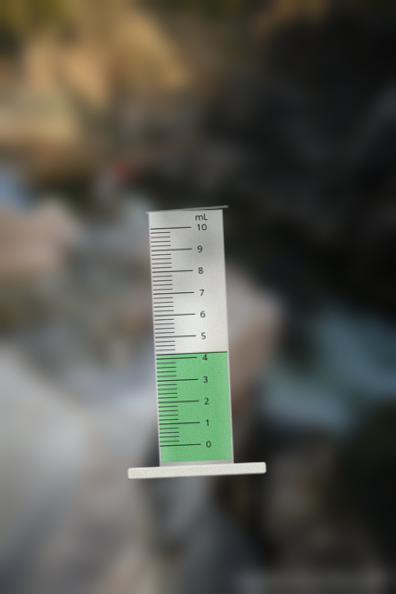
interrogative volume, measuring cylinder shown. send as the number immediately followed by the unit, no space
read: 4.2mL
